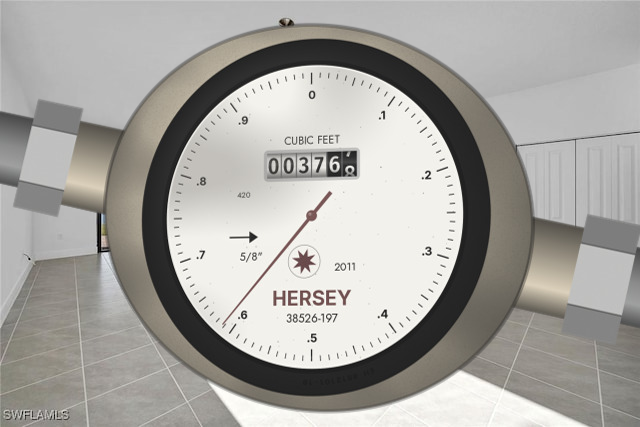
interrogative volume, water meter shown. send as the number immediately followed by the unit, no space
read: 3767.61ft³
